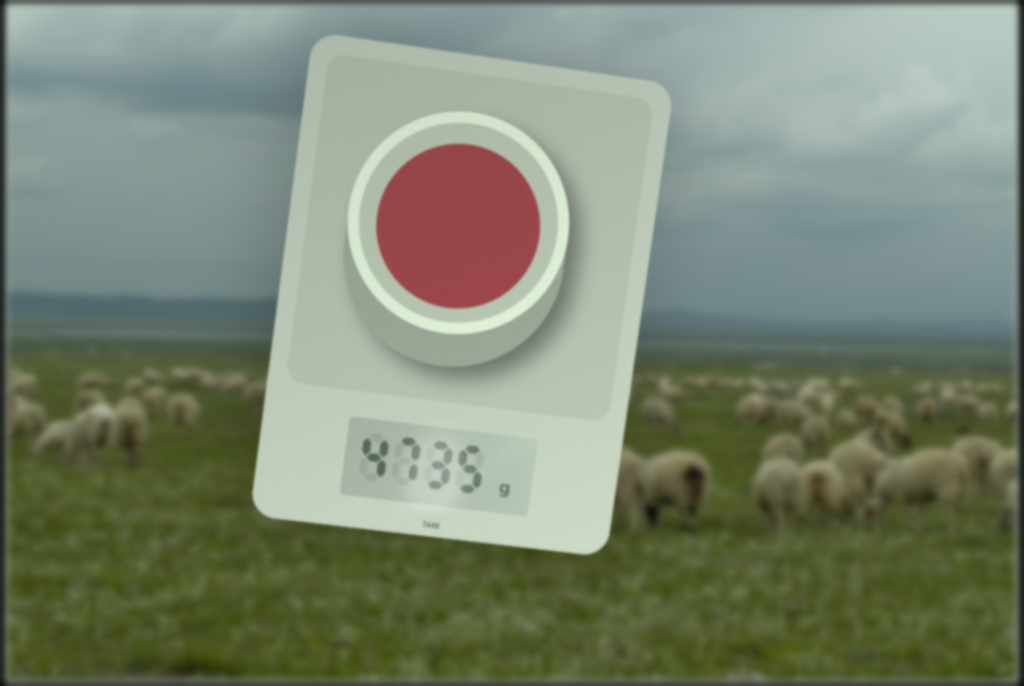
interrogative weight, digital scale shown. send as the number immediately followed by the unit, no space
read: 4735g
